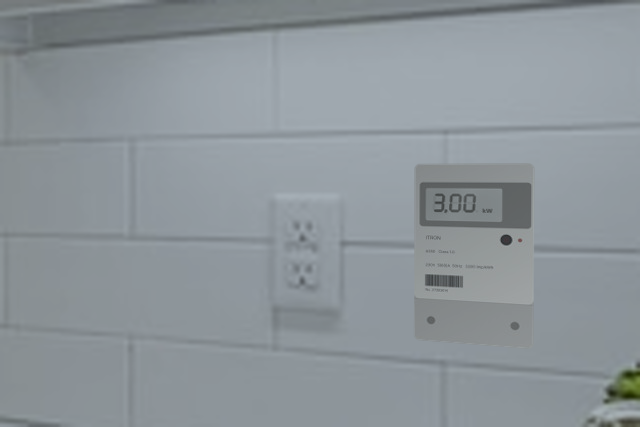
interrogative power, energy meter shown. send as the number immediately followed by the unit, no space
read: 3.00kW
